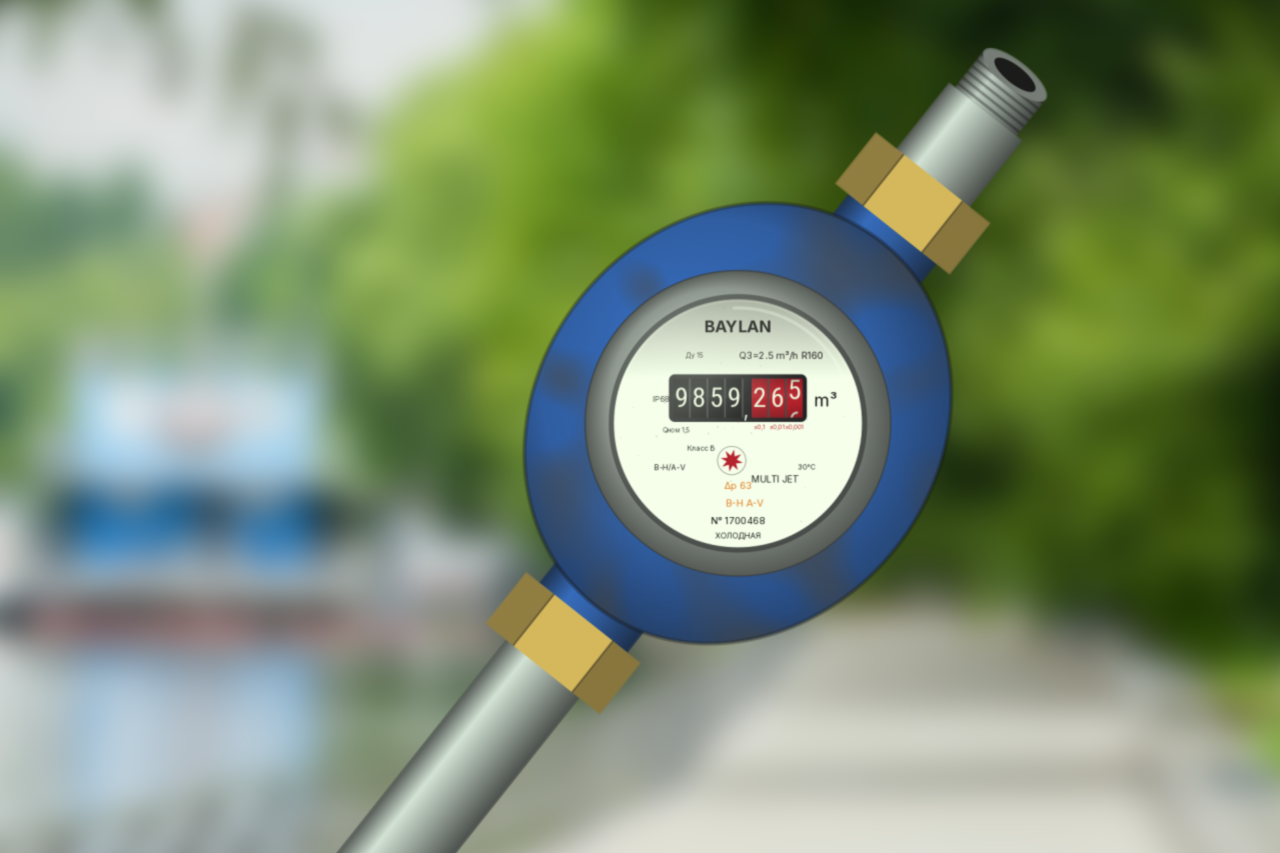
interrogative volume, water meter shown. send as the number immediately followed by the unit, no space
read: 9859.265m³
